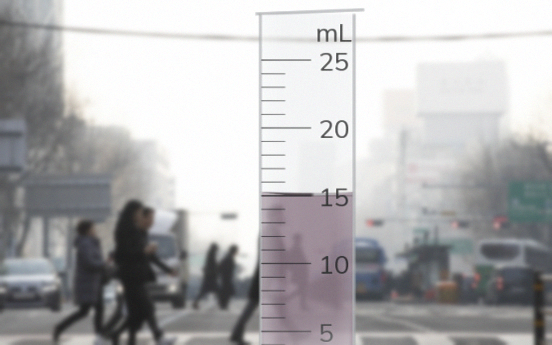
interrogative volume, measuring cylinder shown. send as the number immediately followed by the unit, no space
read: 15mL
